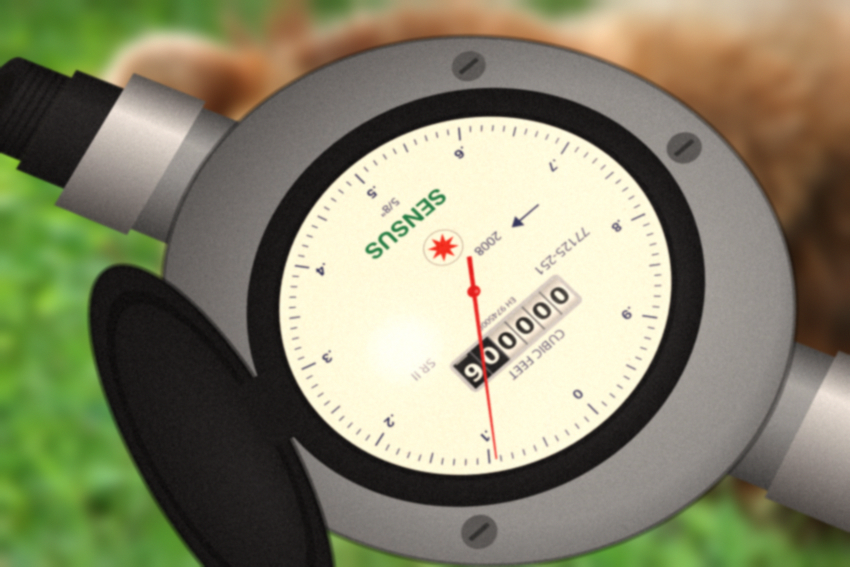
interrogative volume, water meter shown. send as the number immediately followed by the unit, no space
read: 6.09ft³
